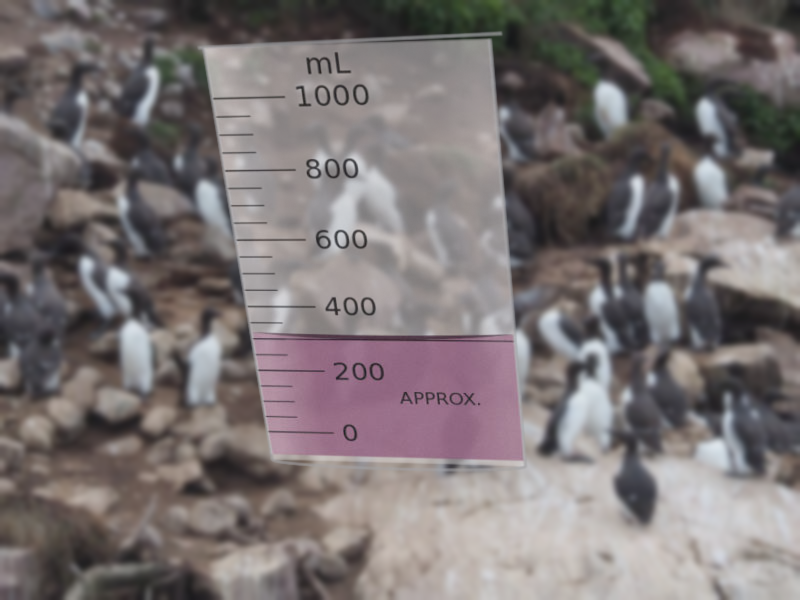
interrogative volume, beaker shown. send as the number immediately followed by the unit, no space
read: 300mL
